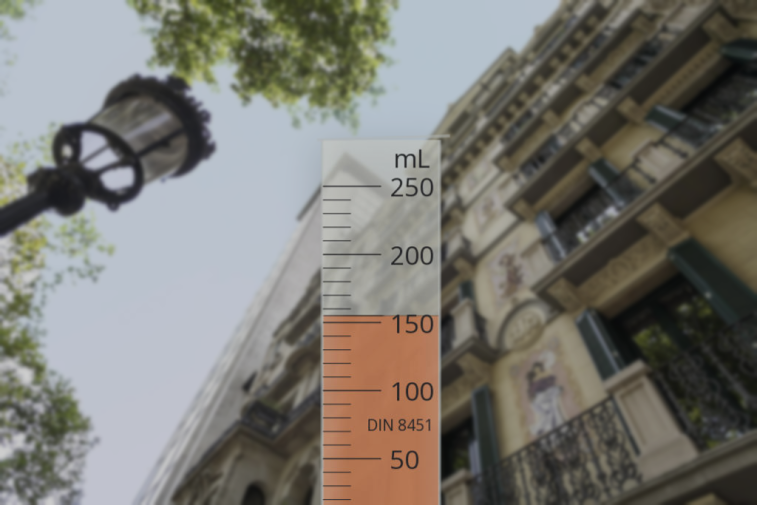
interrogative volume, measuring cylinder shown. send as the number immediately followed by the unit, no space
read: 155mL
